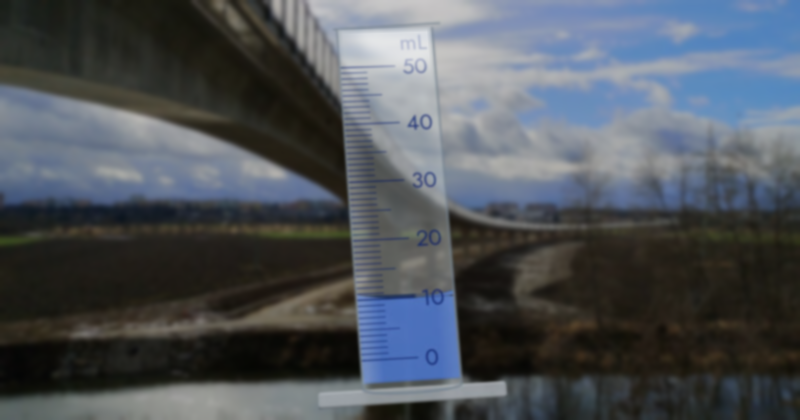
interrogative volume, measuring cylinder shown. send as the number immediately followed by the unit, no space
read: 10mL
